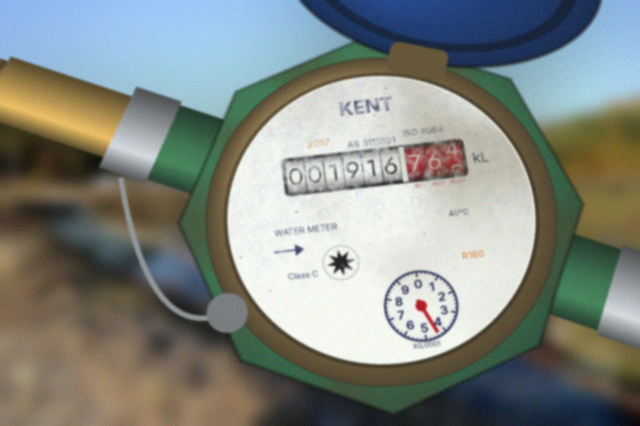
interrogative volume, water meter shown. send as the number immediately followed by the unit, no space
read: 1916.7644kL
